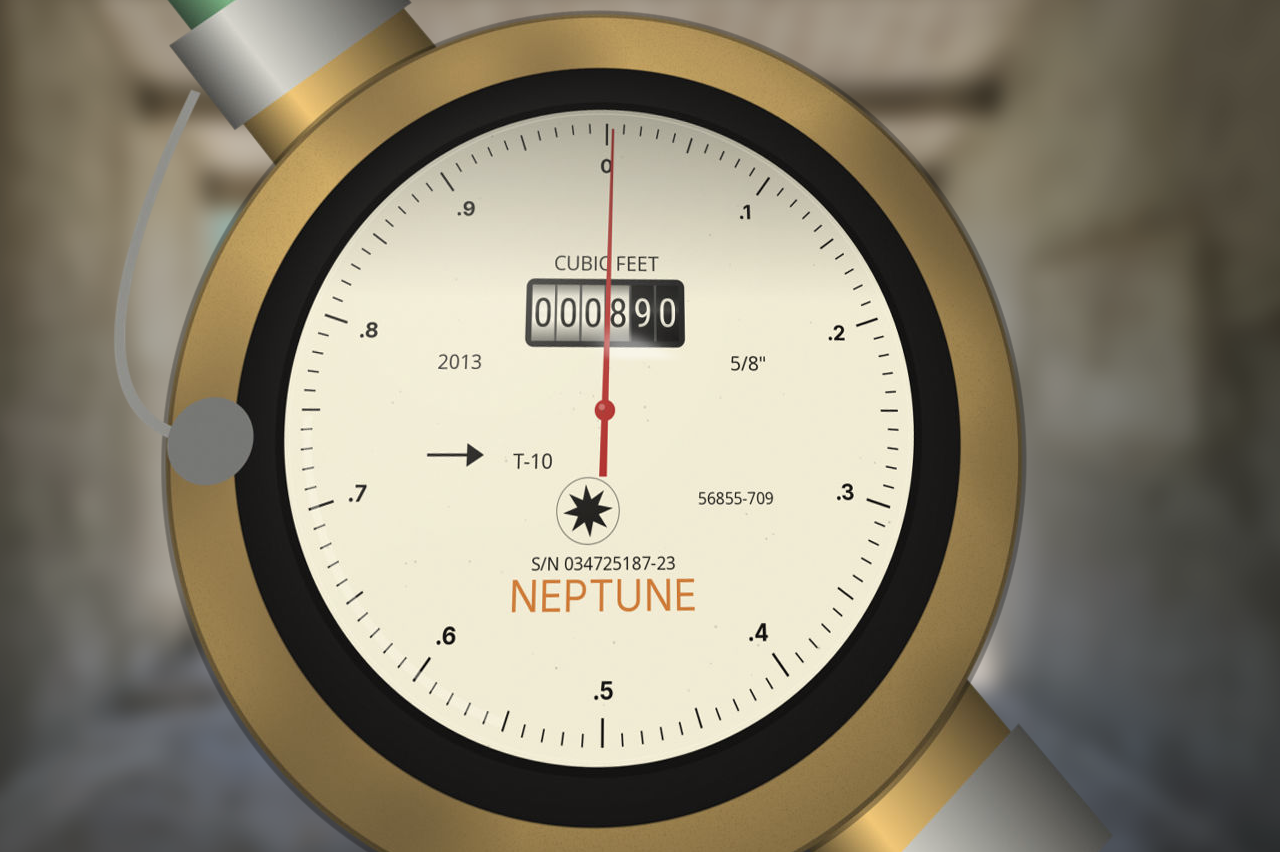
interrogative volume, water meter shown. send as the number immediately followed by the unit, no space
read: 890.00ft³
